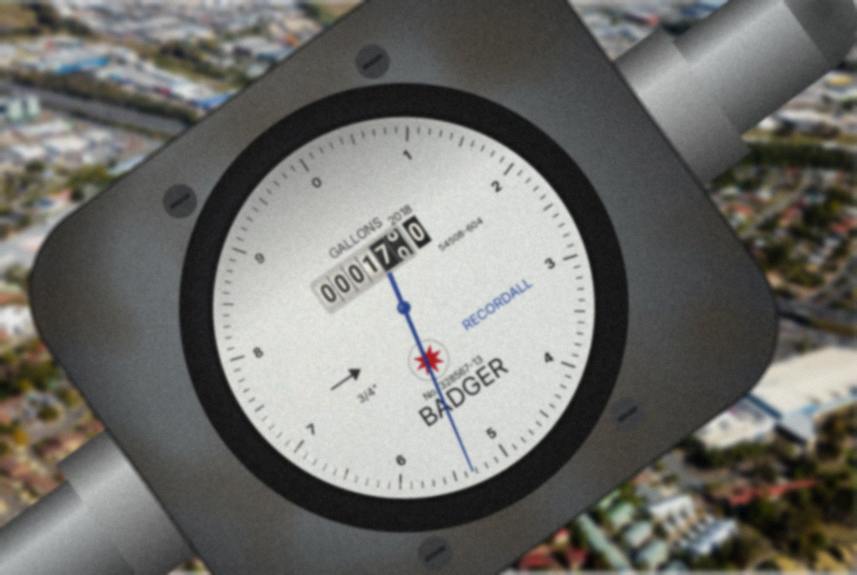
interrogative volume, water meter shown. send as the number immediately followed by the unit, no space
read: 1785.3gal
